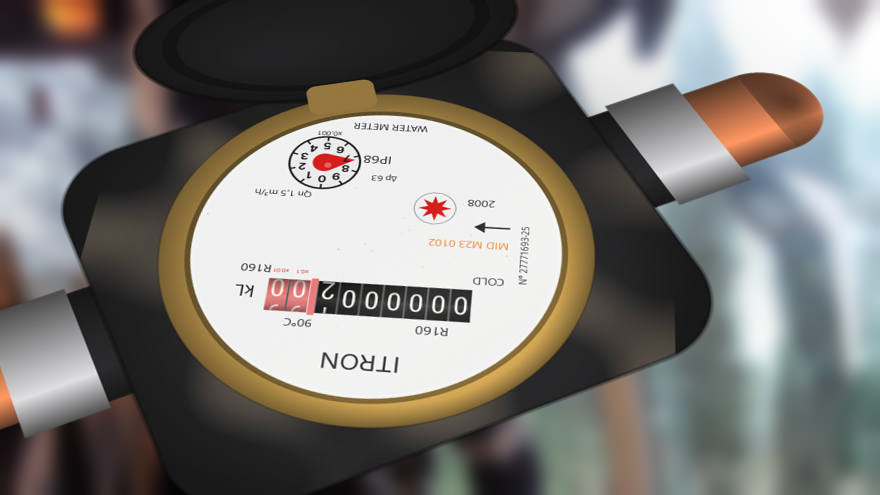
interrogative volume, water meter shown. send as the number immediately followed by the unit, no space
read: 1.997kL
